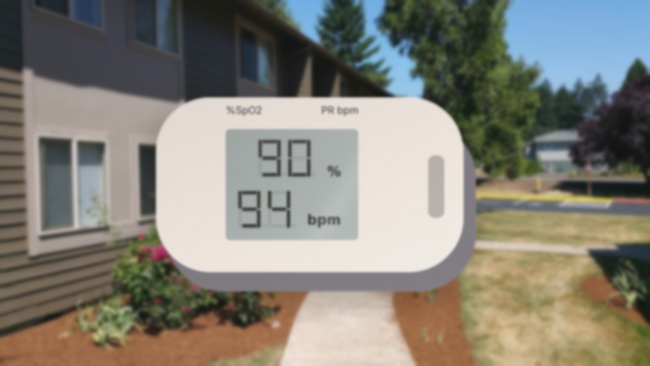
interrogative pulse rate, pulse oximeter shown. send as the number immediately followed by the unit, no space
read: 94bpm
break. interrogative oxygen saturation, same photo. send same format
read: 90%
